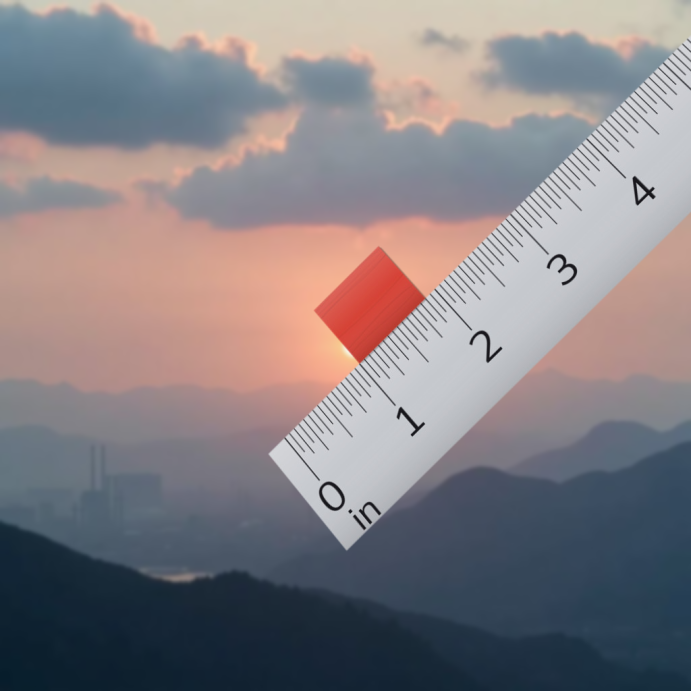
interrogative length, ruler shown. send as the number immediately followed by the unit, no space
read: 0.875in
